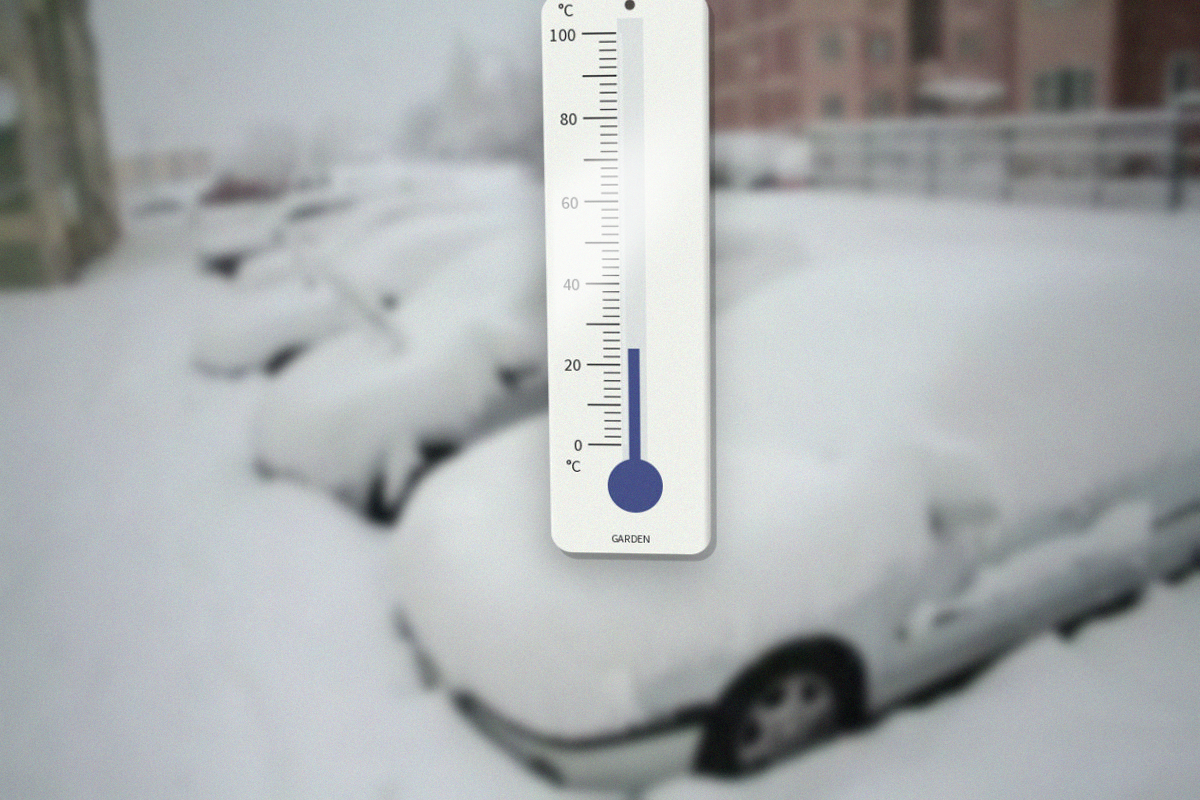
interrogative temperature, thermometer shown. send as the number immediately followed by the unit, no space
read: 24°C
